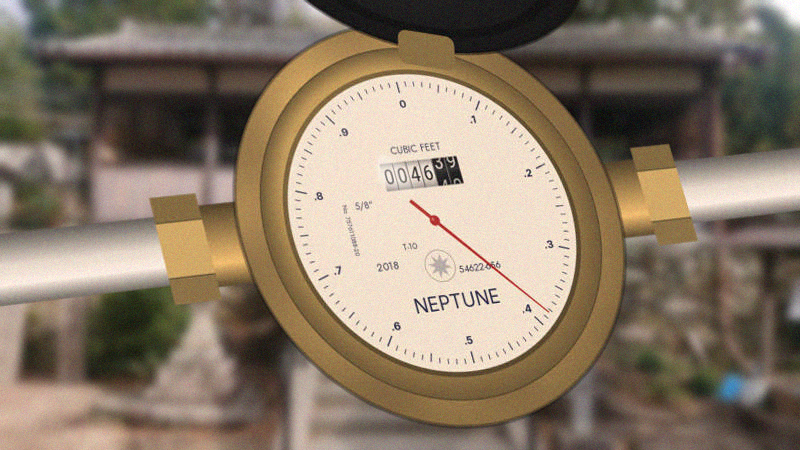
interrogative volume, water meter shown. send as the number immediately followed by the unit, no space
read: 4639.38ft³
